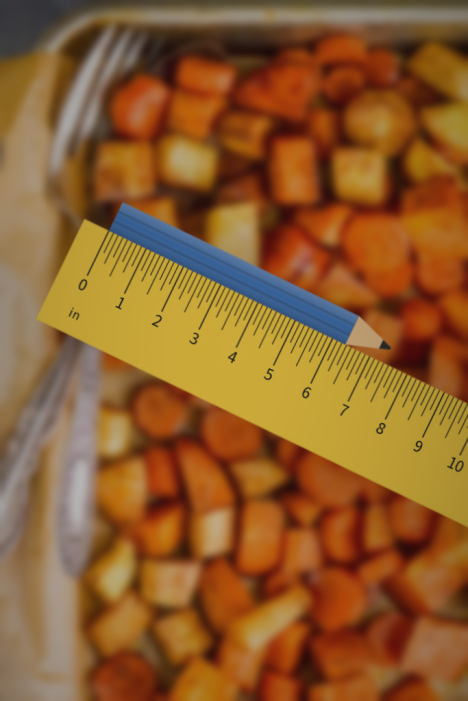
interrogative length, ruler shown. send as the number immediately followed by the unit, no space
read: 7.375in
